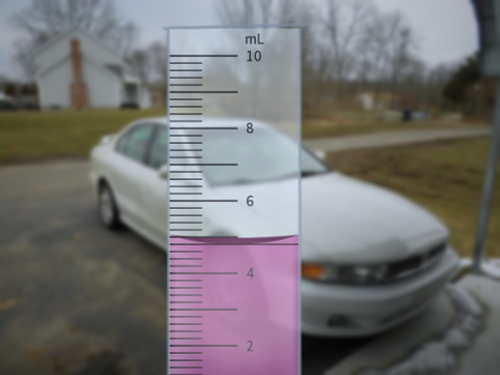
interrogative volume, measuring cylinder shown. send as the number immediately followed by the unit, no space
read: 4.8mL
